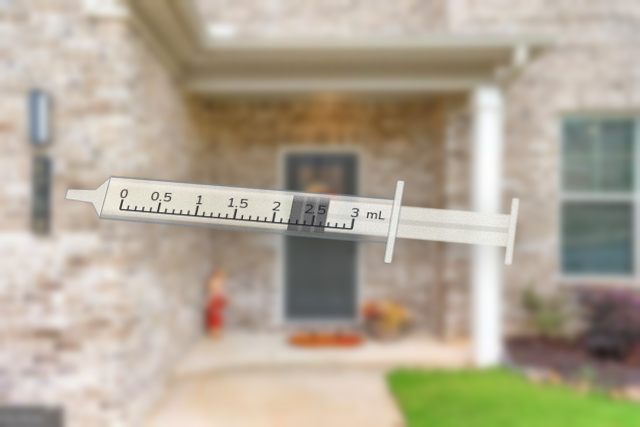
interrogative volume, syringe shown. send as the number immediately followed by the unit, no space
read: 2.2mL
